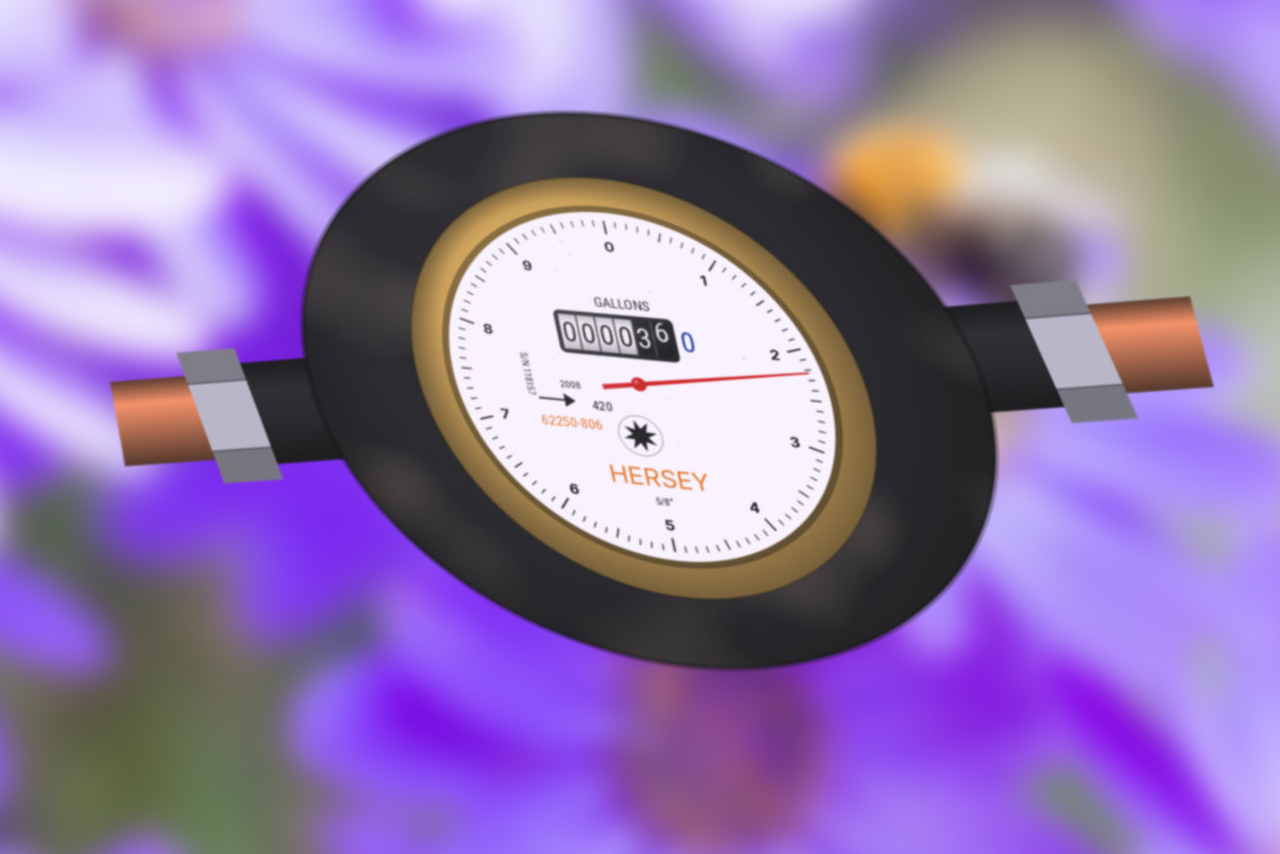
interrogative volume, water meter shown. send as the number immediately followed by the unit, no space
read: 362.2gal
